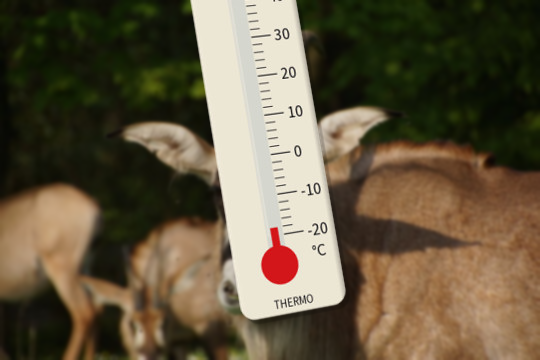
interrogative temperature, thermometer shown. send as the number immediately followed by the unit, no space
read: -18°C
